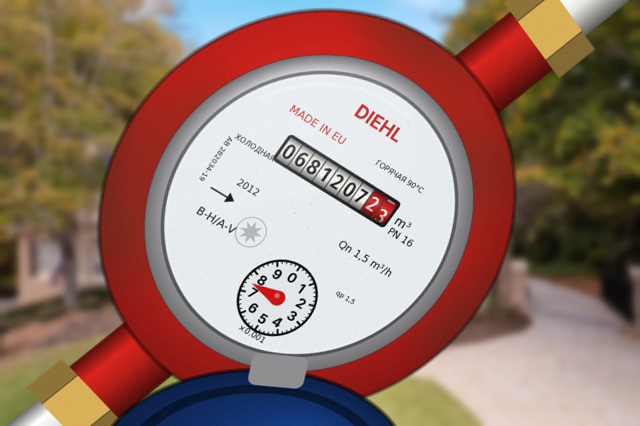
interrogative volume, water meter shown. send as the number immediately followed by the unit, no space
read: 681207.227m³
